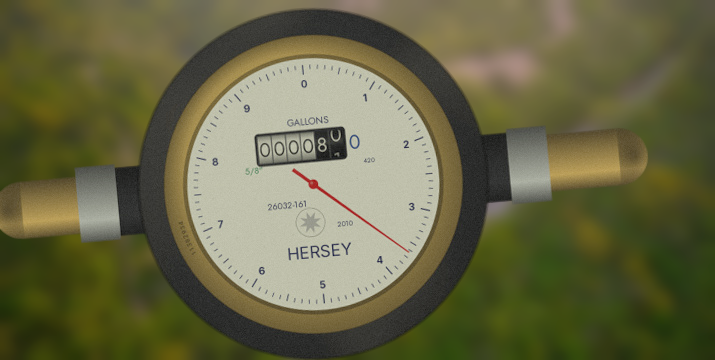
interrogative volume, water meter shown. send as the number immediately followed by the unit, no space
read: 803.6gal
